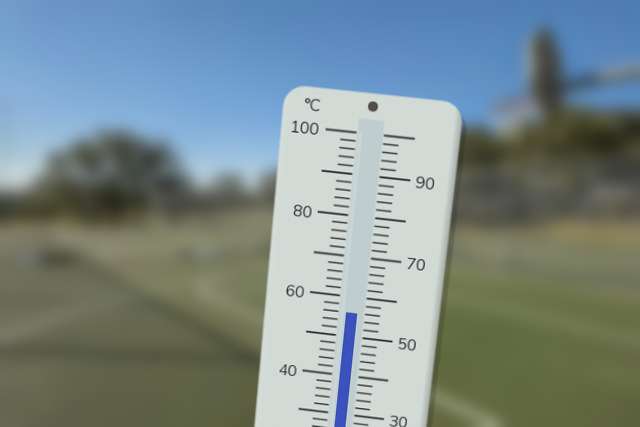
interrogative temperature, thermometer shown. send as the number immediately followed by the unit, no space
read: 56°C
